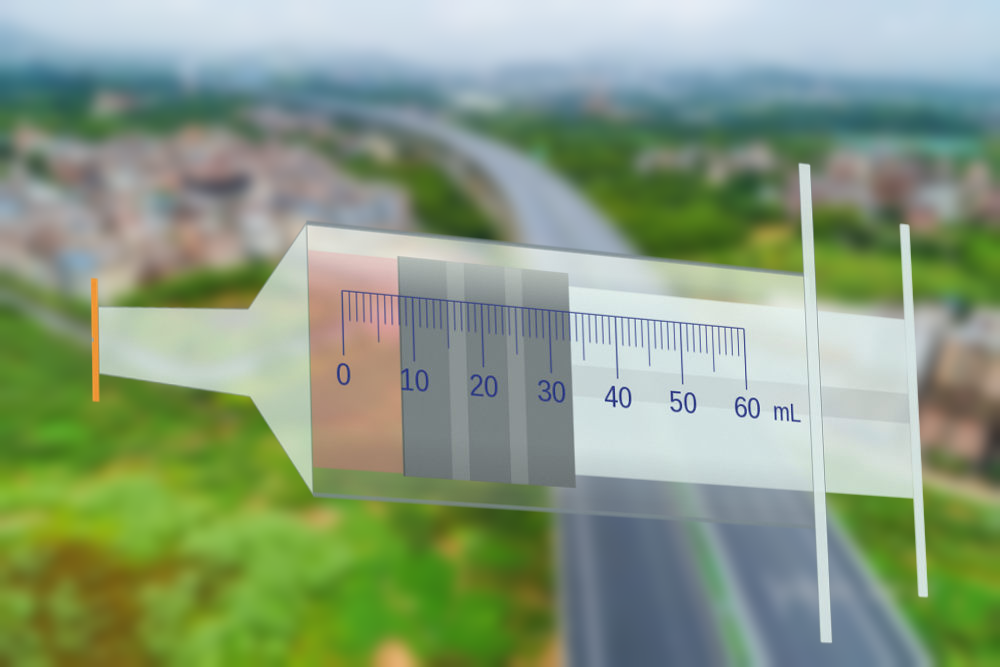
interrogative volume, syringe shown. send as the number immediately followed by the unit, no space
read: 8mL
